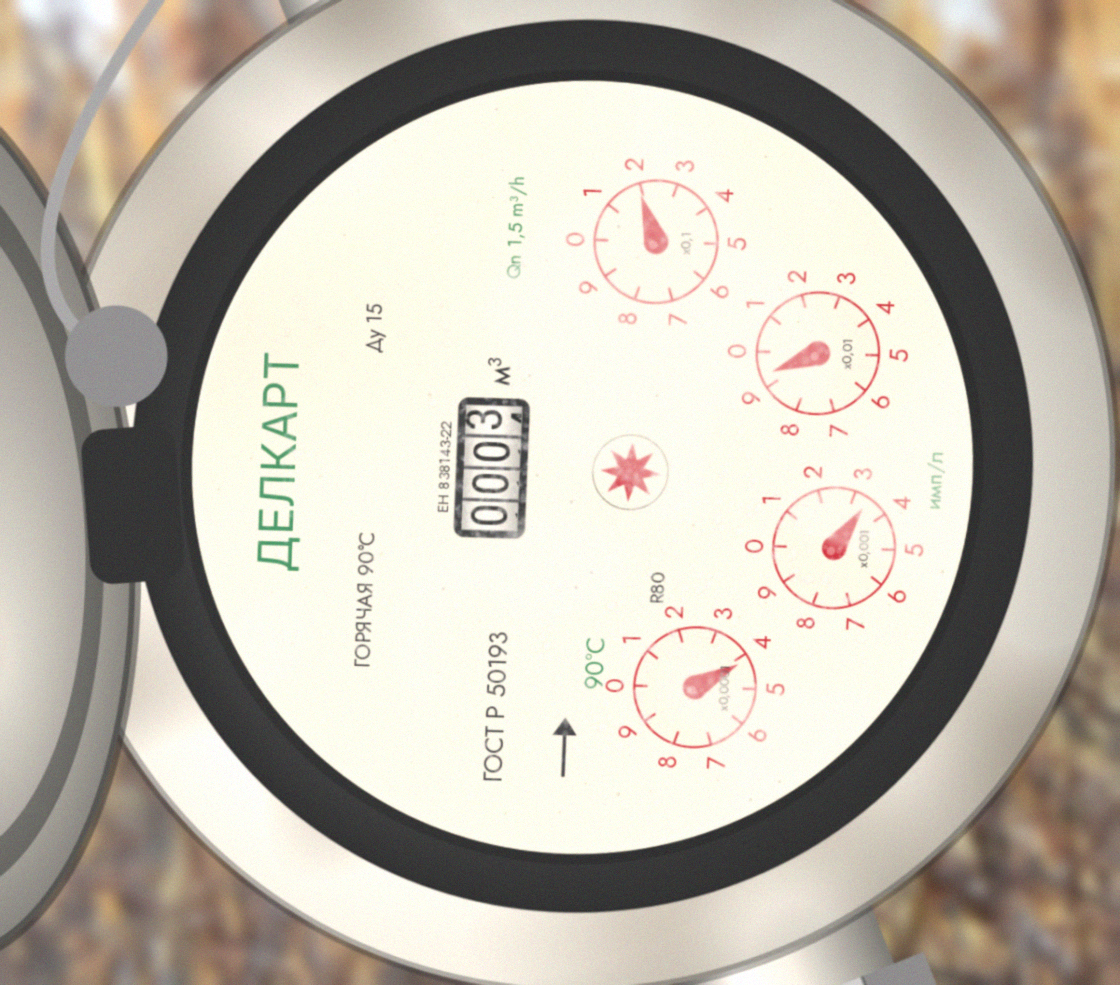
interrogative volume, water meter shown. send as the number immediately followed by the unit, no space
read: 3.1934m³
